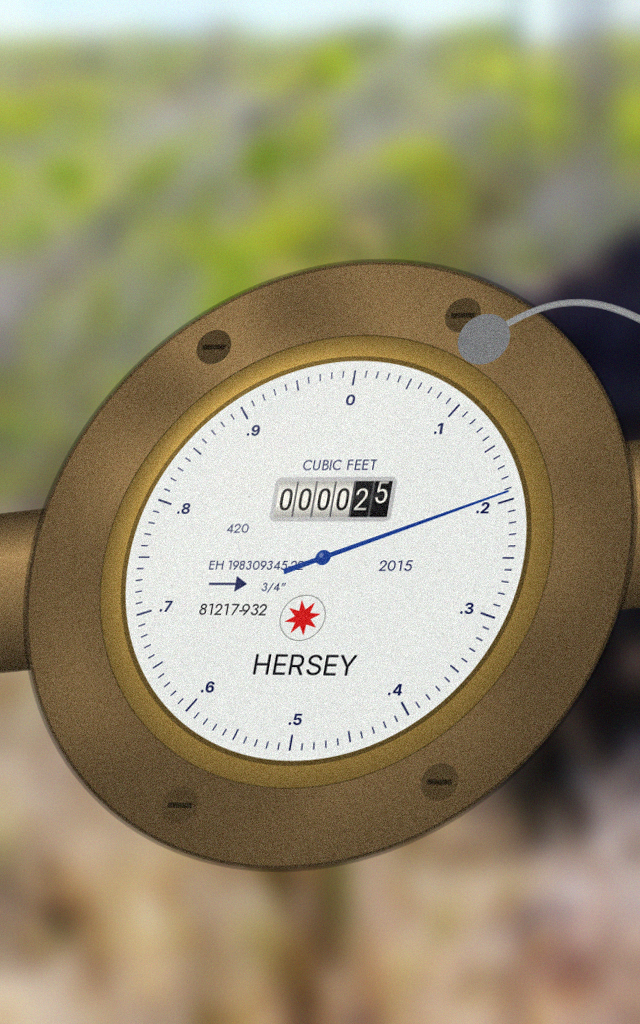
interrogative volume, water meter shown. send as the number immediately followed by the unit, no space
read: 25.19ft³
